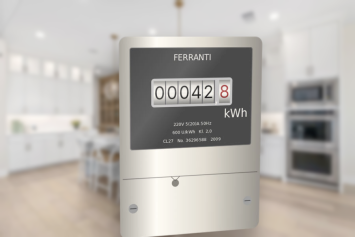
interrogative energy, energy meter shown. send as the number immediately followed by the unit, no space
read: 42.8kWh
